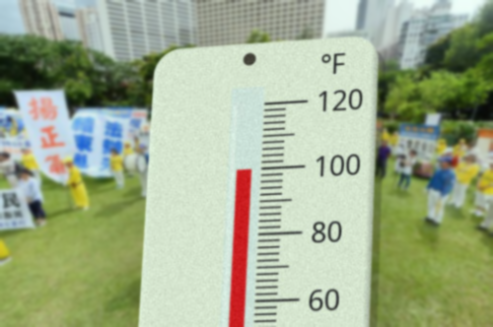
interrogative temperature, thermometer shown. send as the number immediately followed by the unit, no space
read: 100°F
